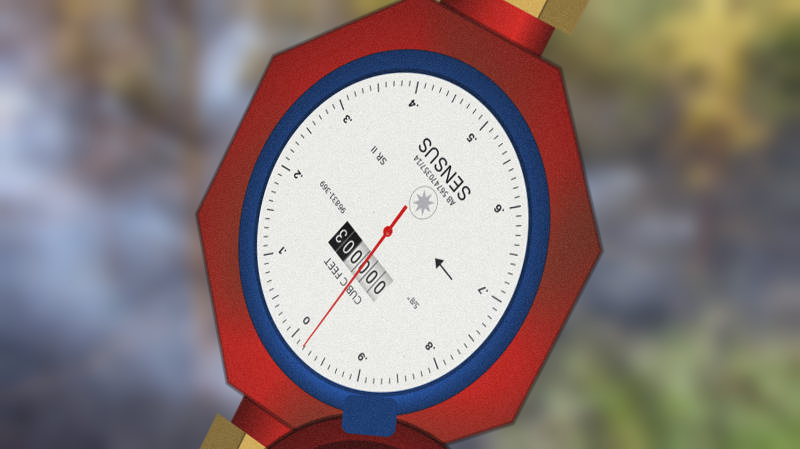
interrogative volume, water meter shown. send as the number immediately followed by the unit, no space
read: 2.98ft³
